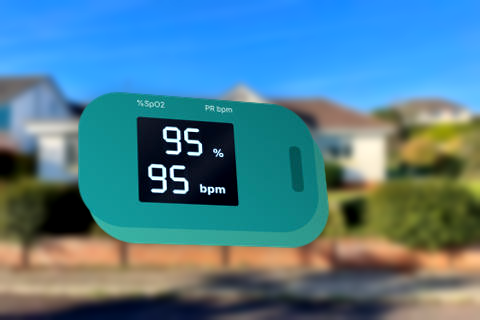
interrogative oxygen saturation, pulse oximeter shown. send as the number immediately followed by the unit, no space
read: 95%
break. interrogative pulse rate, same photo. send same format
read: 95bpm
